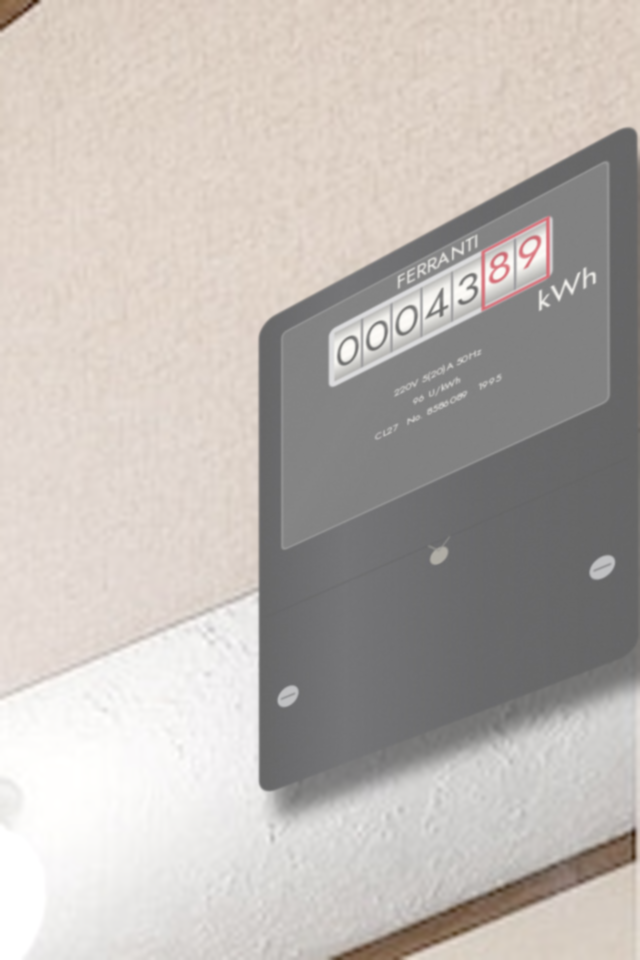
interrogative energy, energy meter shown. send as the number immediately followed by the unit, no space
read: 43.89kWh
